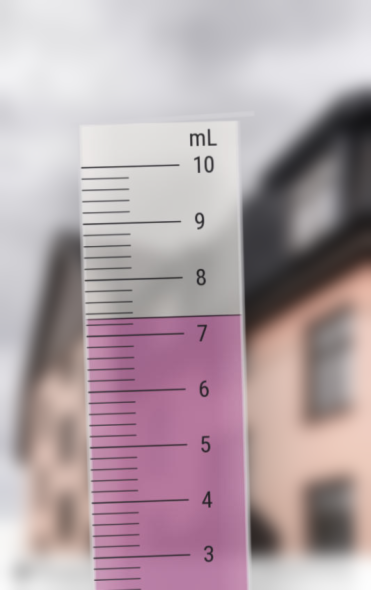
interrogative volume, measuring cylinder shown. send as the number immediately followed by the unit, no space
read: 7.3mL
